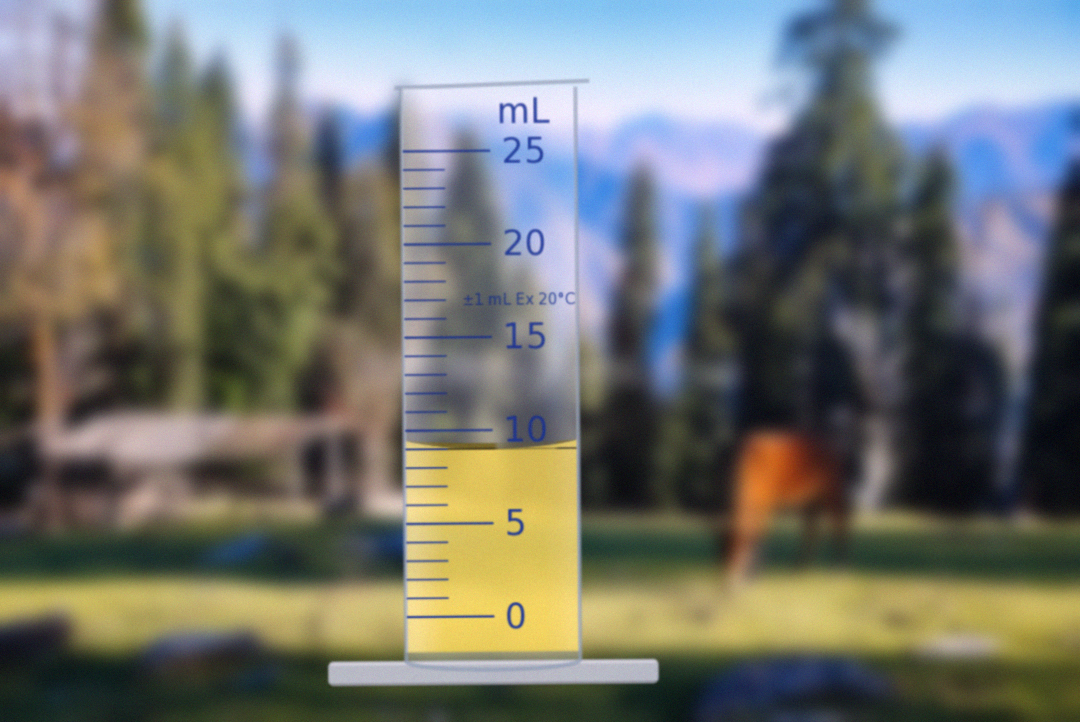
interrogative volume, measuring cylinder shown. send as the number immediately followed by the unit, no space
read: 9mL
